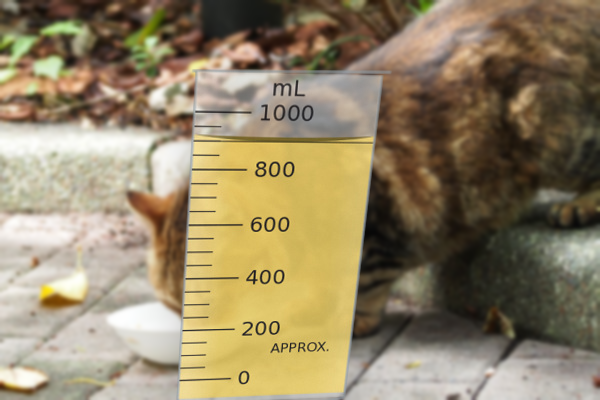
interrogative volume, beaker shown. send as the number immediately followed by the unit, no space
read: 900mL
